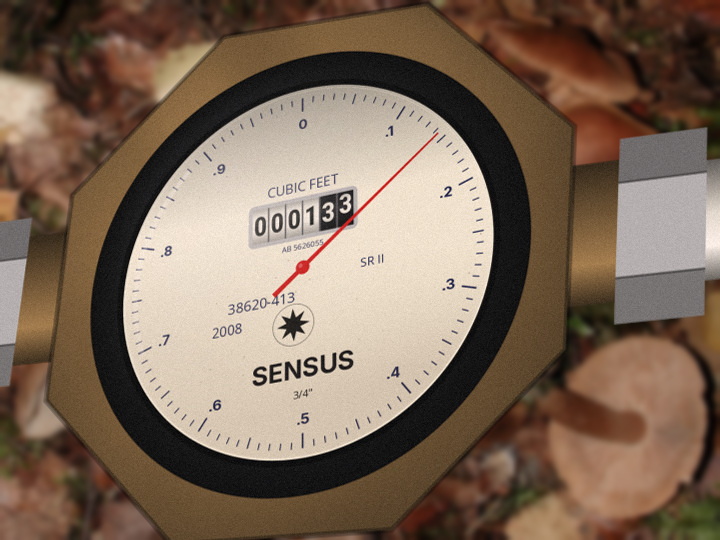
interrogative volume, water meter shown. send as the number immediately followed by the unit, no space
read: 133.14ft³
